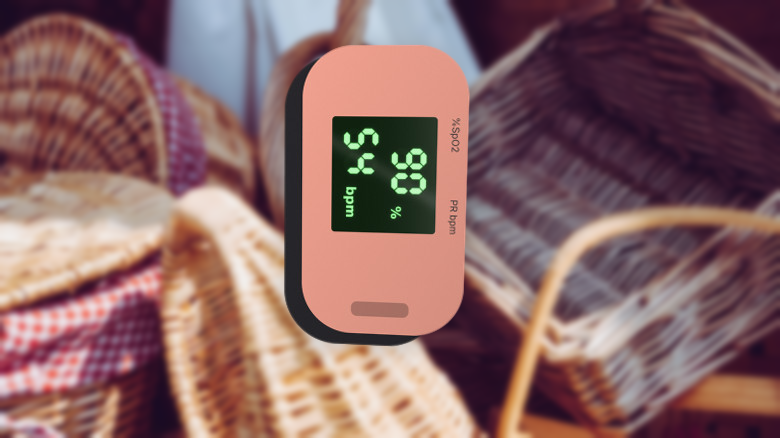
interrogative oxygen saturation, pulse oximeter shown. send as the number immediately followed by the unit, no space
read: 90%
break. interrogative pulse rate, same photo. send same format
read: 54bpm
